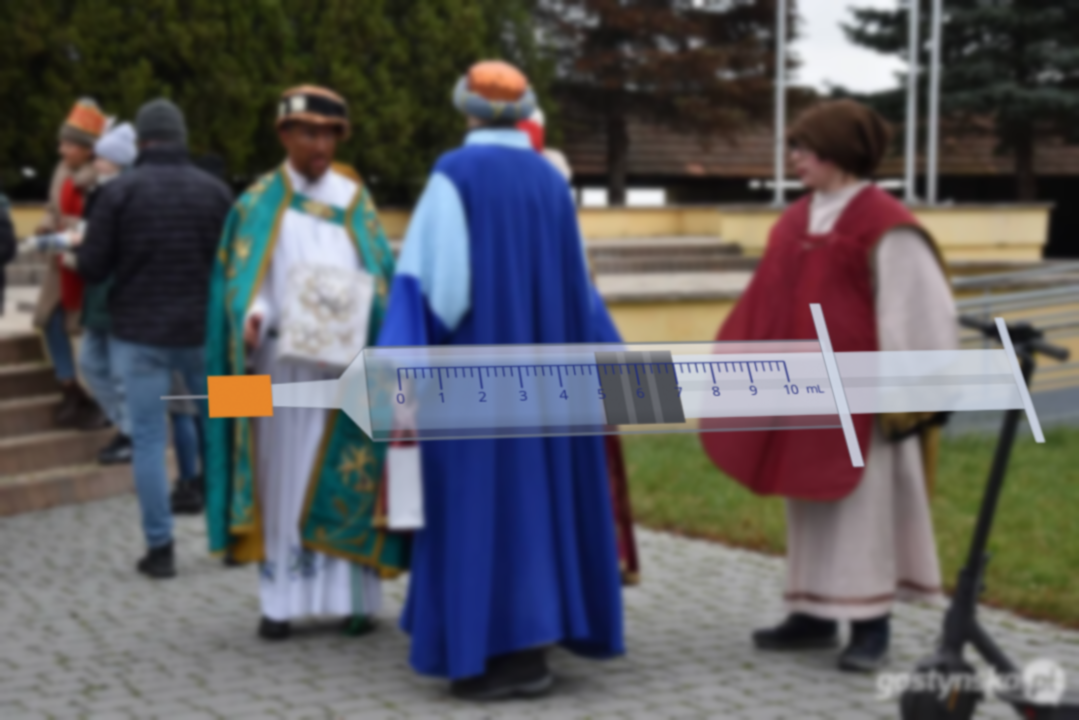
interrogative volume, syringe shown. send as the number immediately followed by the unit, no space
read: 5mL
